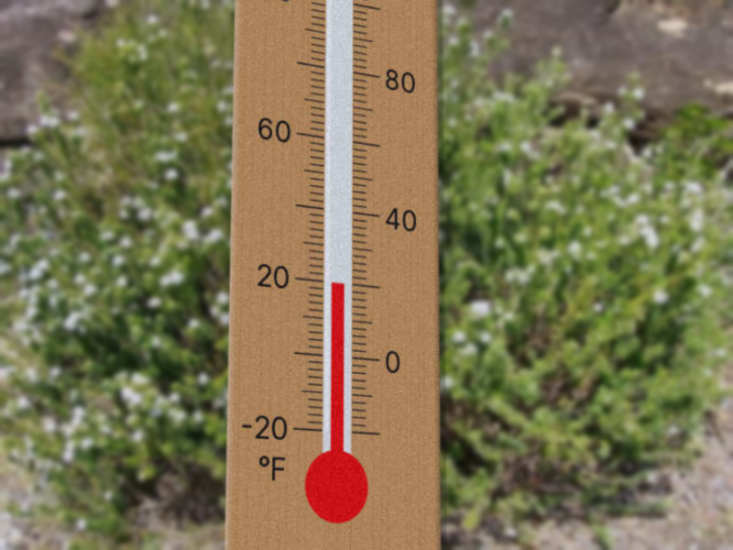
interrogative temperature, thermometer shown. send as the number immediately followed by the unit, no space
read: 20°F
